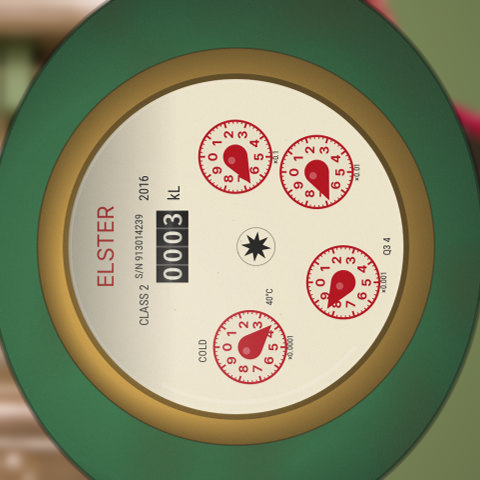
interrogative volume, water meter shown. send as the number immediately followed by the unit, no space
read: 3.6683kL
